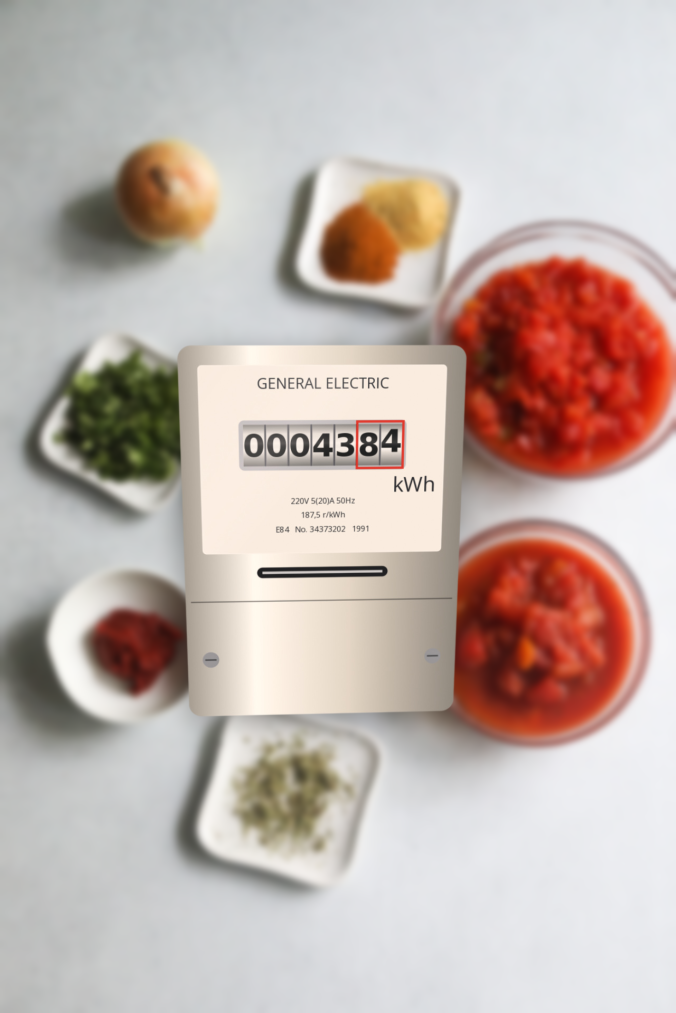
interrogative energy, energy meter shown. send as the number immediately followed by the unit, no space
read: 43.84kWh
